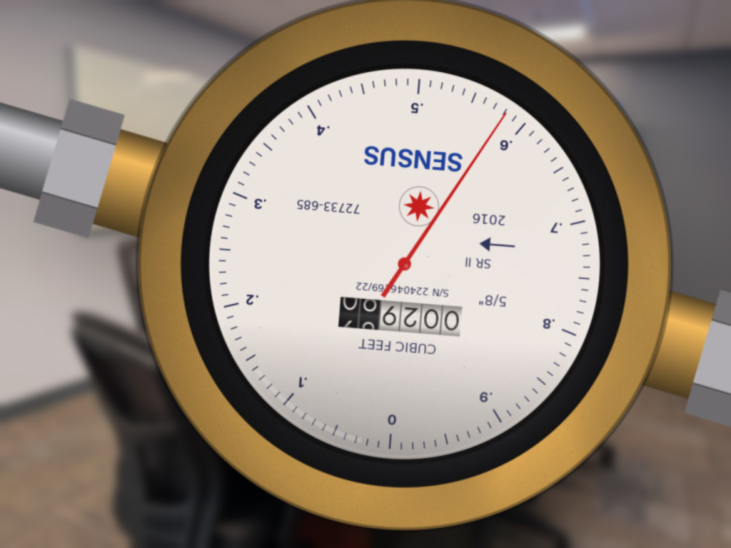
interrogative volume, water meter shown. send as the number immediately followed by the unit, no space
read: 2989.58ft³
